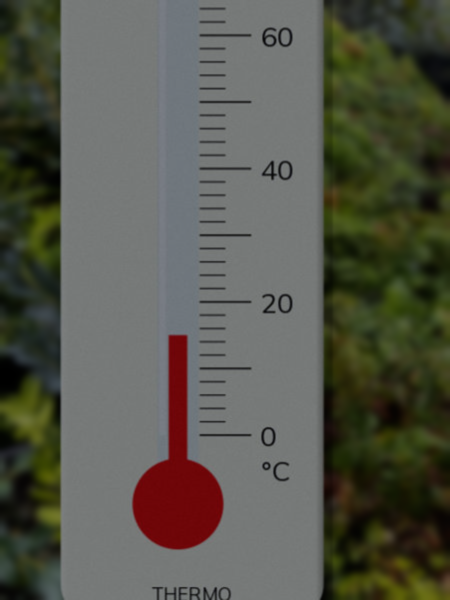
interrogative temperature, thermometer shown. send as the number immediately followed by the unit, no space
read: 15°C
